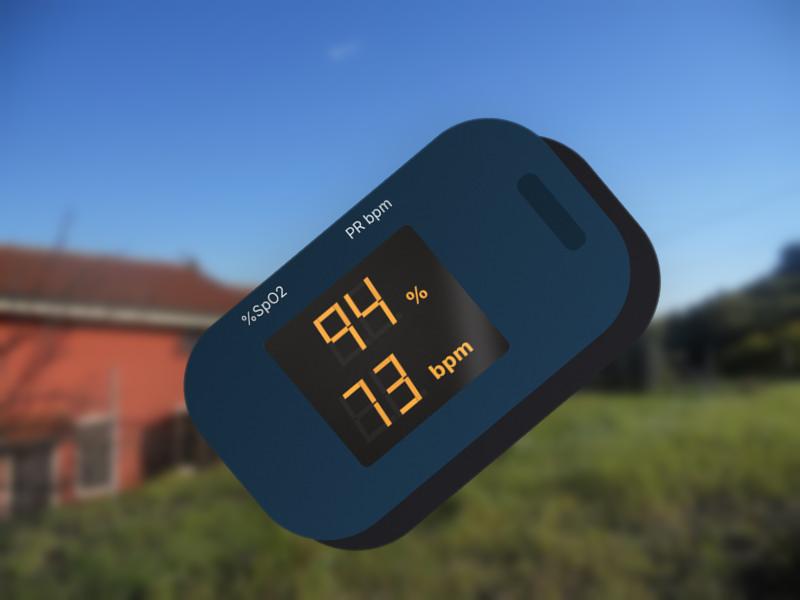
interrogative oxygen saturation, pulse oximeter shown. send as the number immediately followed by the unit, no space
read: 94%
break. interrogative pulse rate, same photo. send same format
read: 73bpm
